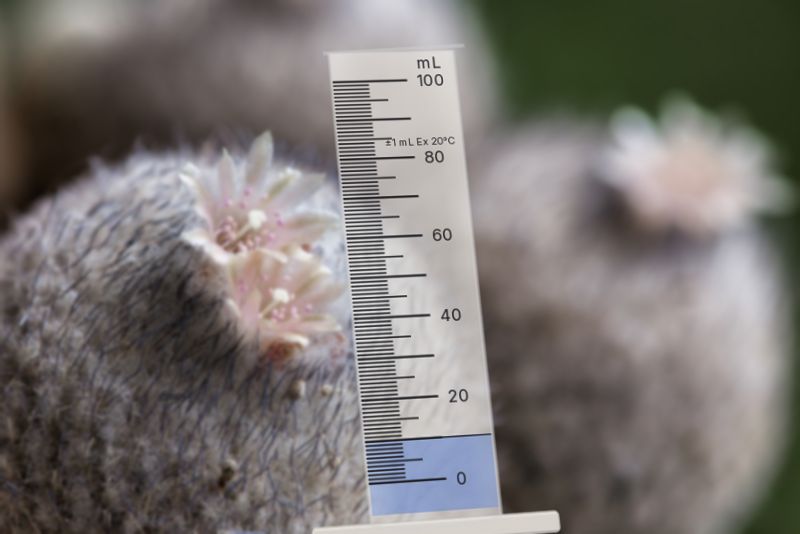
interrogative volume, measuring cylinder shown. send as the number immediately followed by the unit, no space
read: 10mL
